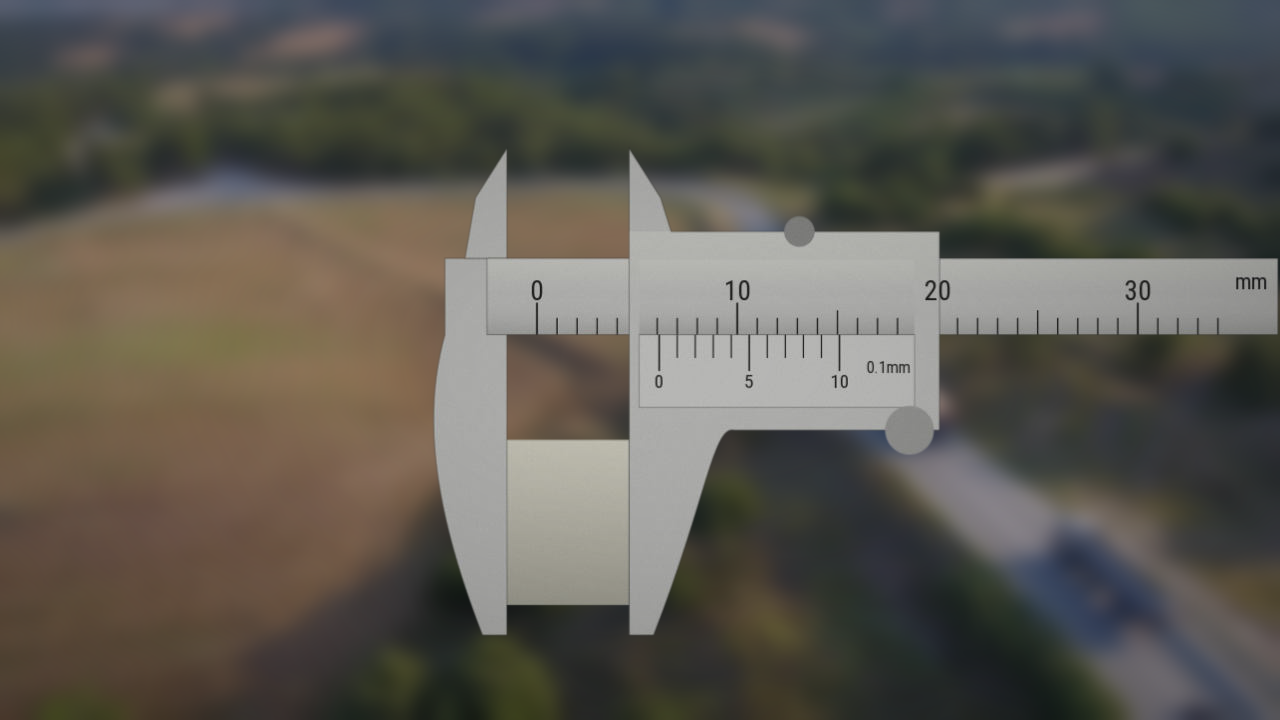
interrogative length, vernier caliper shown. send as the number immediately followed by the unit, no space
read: 6.1mm
